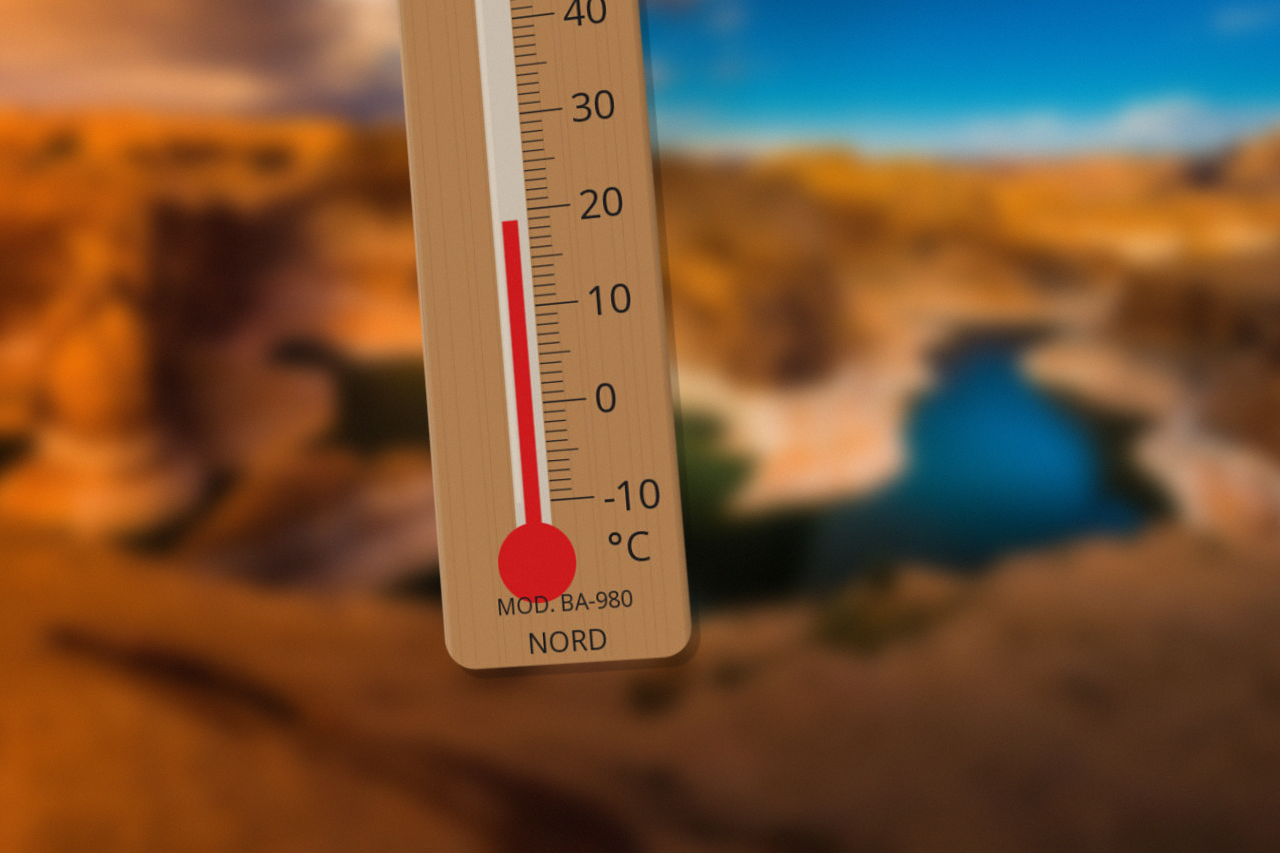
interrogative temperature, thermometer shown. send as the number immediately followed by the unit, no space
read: 19°C
